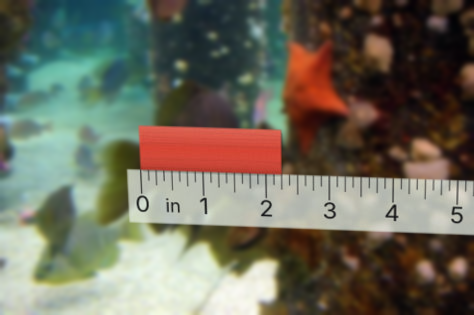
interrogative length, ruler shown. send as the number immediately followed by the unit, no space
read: 2.25in
